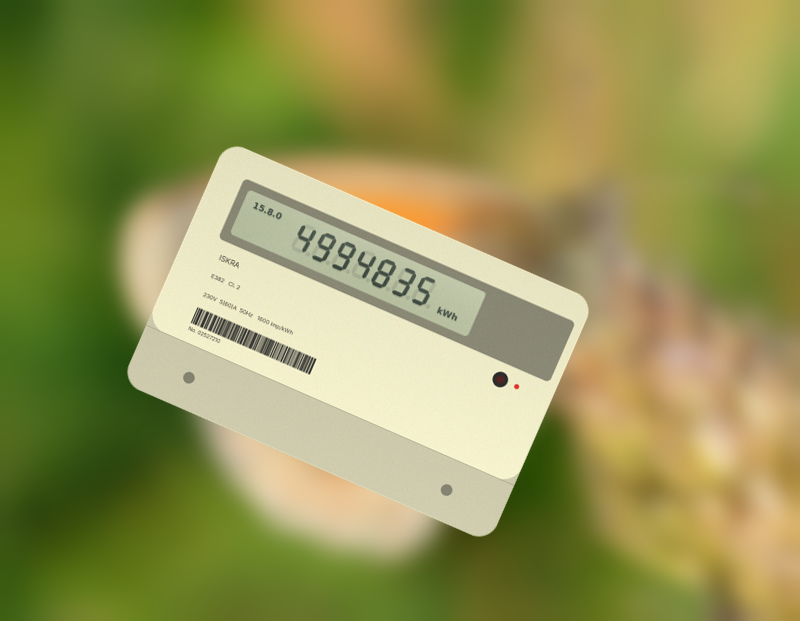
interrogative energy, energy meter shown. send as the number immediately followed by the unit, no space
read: 4994835kWh
